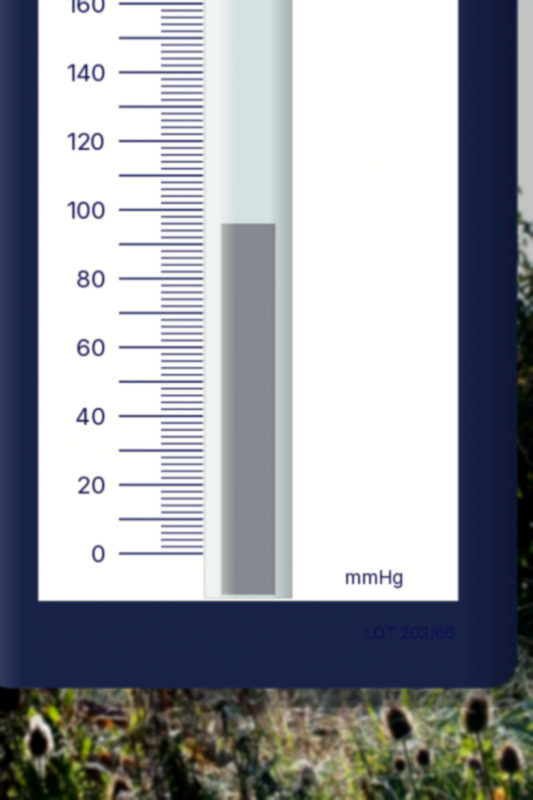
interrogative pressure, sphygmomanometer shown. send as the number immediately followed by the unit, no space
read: 96mmHg
